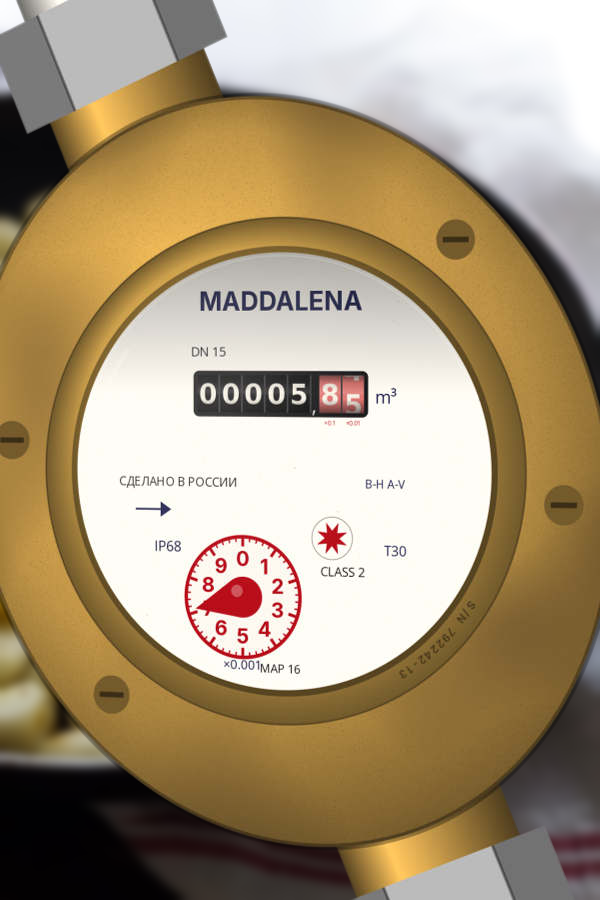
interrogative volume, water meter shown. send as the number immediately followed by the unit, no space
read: 5.847m³
